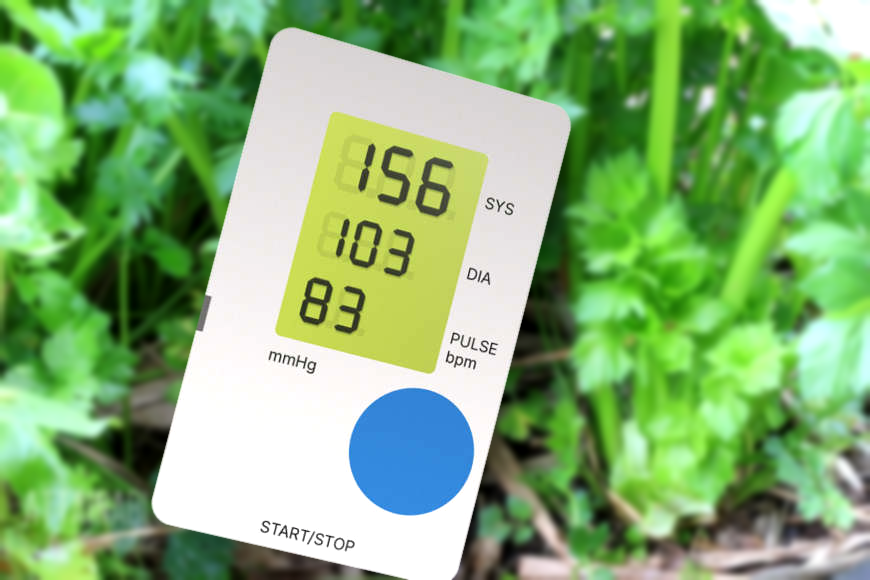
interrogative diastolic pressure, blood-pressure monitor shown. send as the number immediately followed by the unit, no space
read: 103mmHg
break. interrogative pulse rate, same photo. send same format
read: 83bpm
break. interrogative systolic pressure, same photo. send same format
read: 156mmHg
